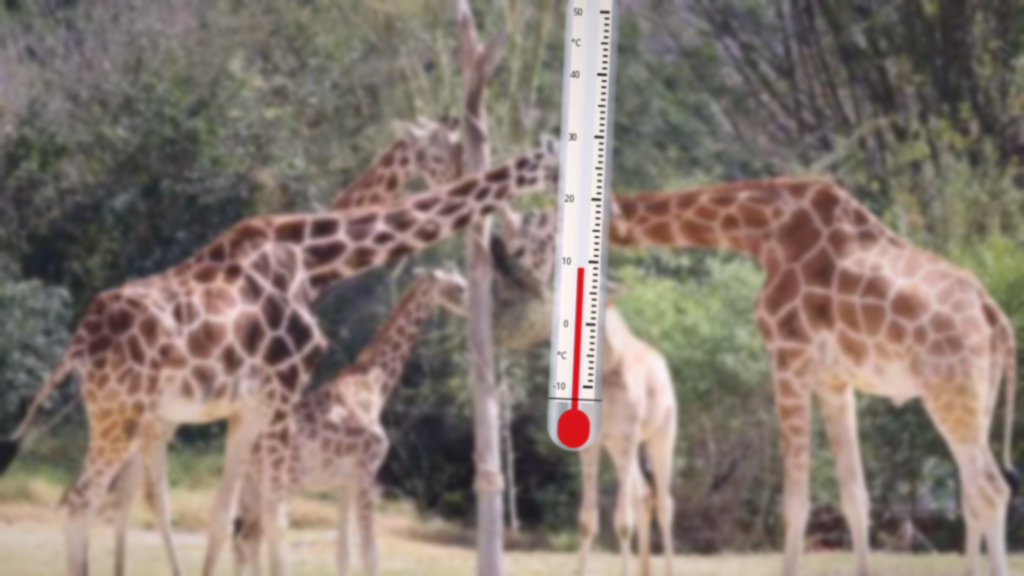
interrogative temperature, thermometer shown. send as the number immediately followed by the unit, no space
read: 9°C
